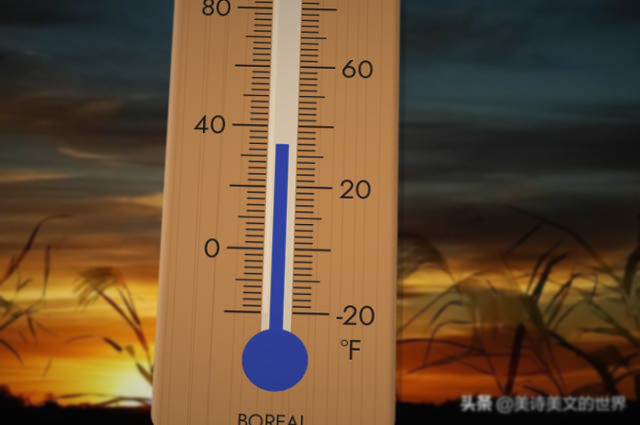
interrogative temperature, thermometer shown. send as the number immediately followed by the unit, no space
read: 34°F
